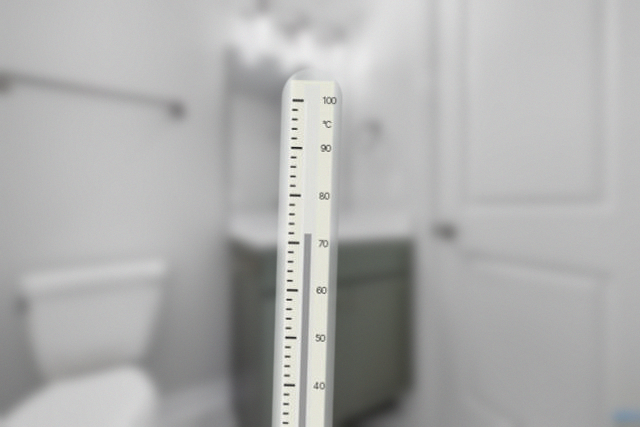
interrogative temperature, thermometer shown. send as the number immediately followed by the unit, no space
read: 72°C
